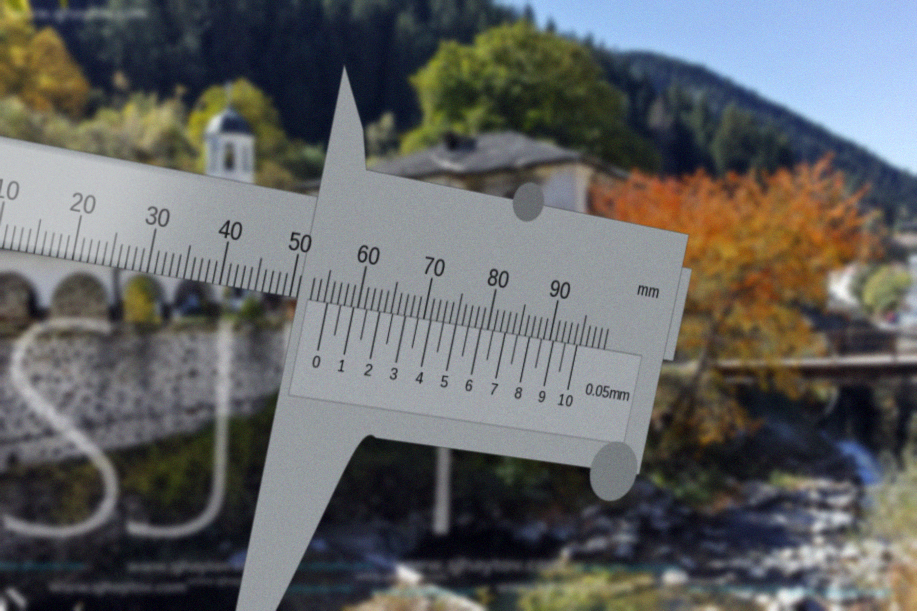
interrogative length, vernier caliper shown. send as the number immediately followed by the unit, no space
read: 55.5mm
